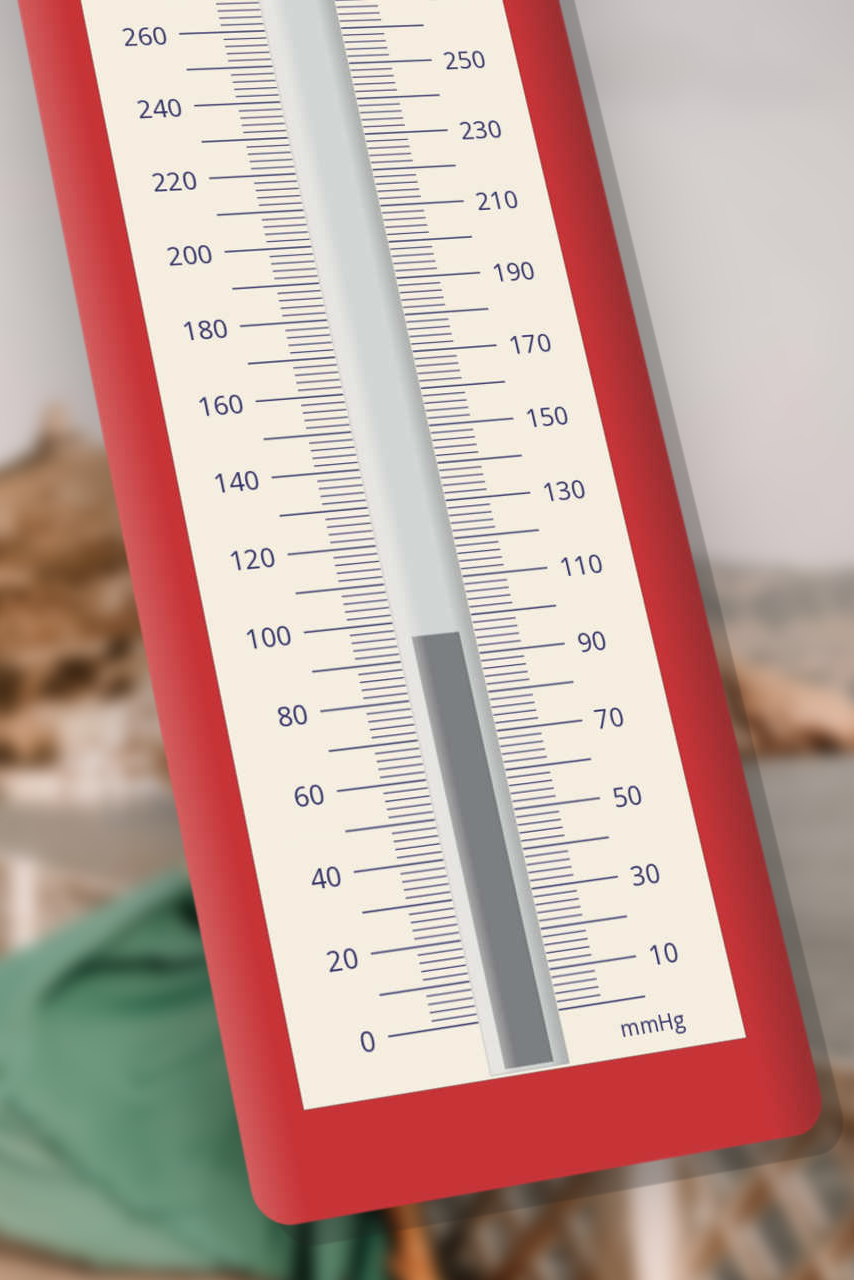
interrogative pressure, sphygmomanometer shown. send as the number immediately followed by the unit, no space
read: 96mmHg
